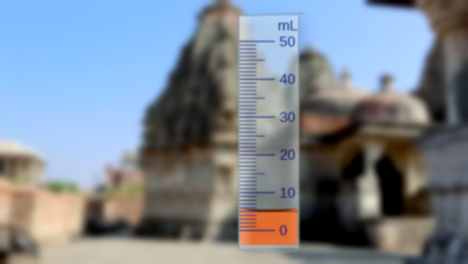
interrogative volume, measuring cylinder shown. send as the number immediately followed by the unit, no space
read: 5mL
